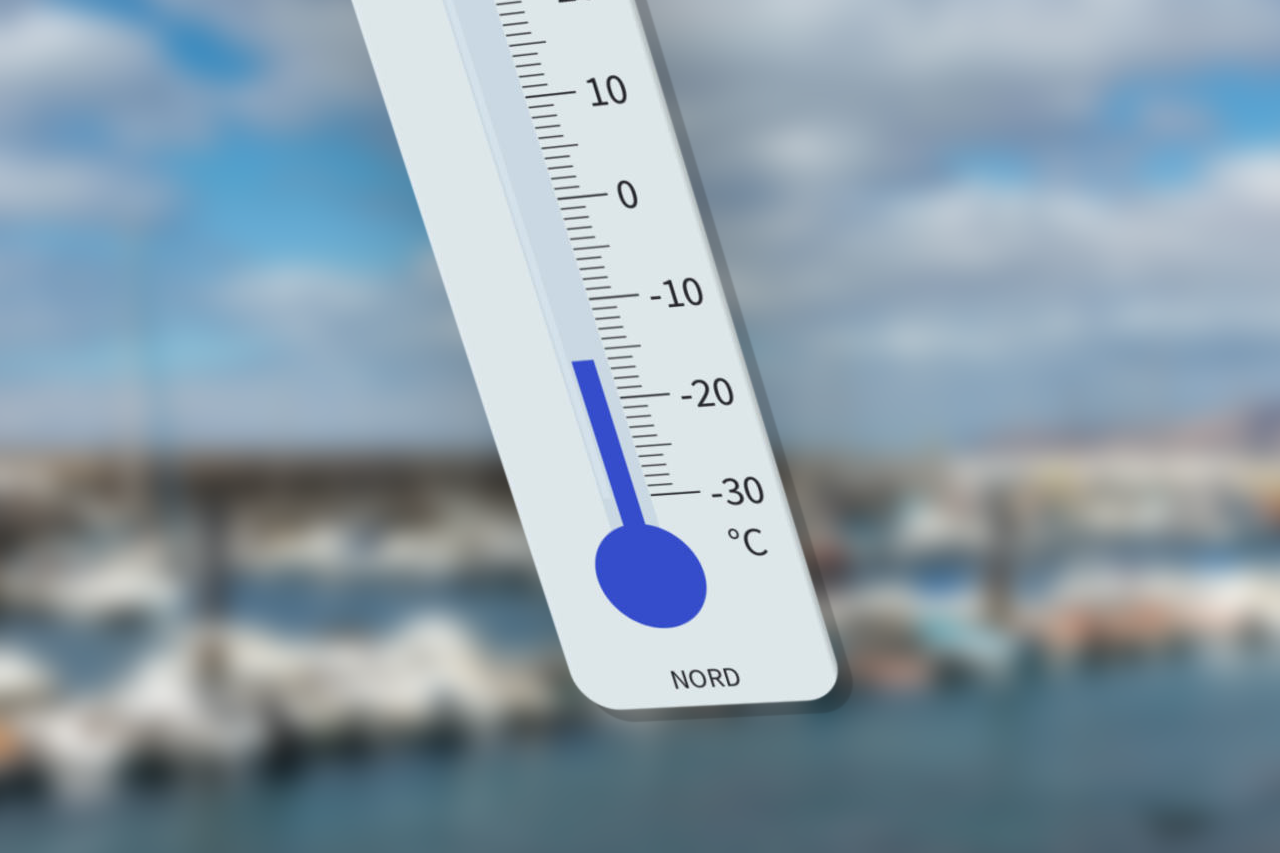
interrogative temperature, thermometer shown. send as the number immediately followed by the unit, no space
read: -16°C
